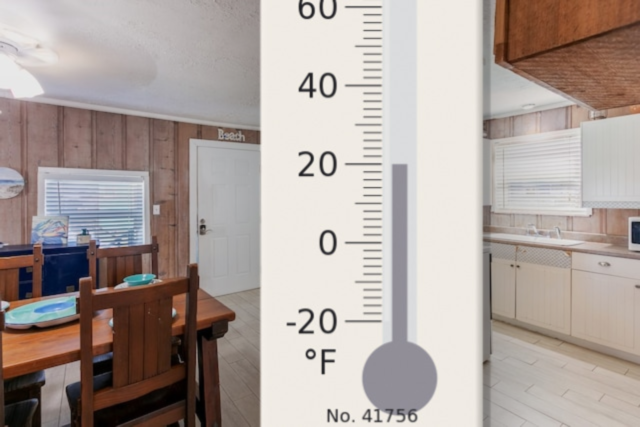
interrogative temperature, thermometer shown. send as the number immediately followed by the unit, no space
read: 20°F
